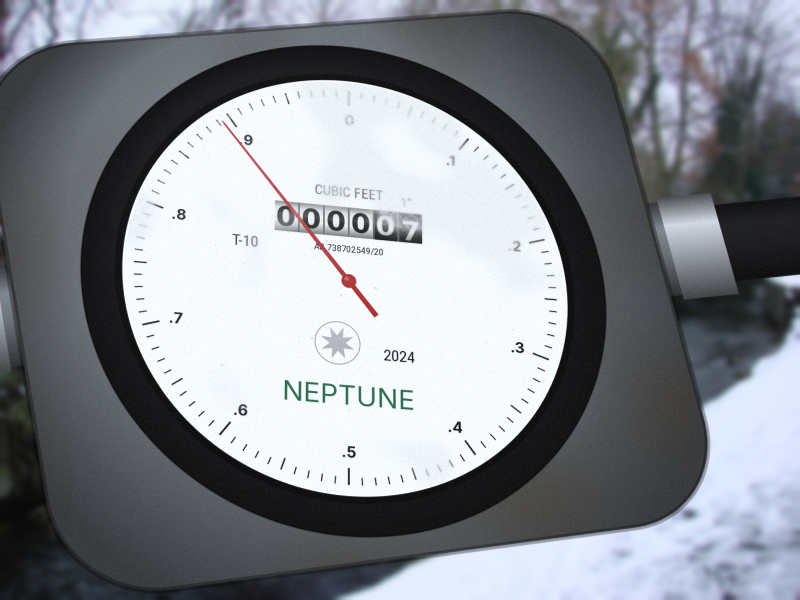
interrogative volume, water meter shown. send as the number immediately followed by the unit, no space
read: 6.89ft³
